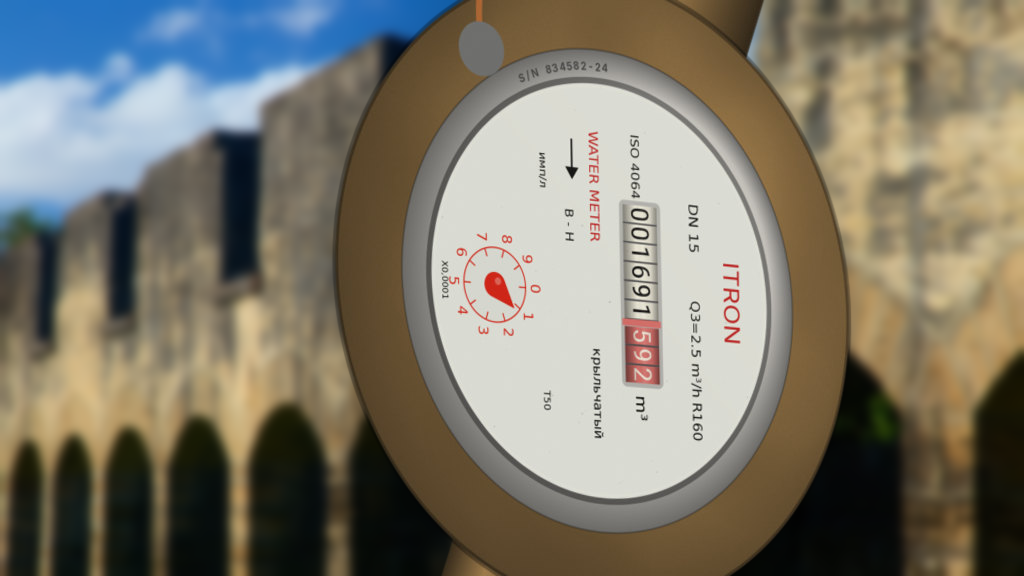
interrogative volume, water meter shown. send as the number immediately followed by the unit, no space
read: 1691.5921m³
